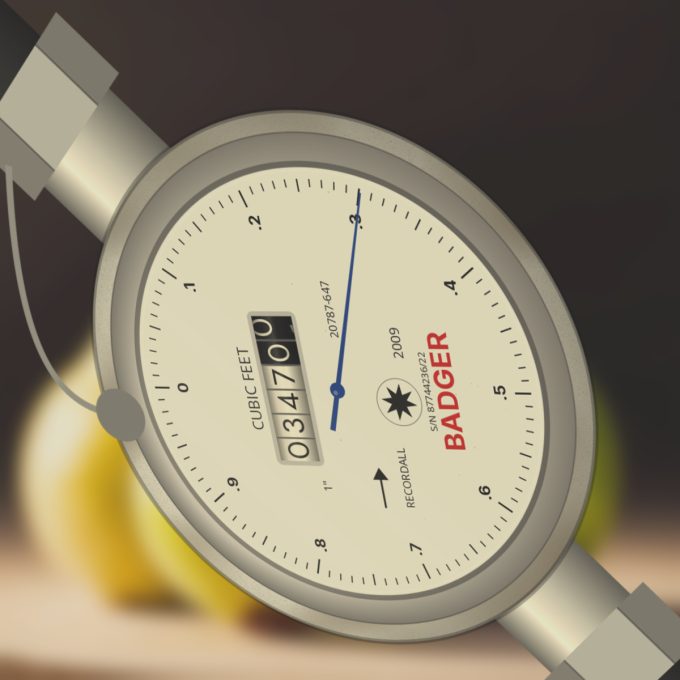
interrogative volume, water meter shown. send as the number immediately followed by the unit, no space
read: 34700.30ft³
